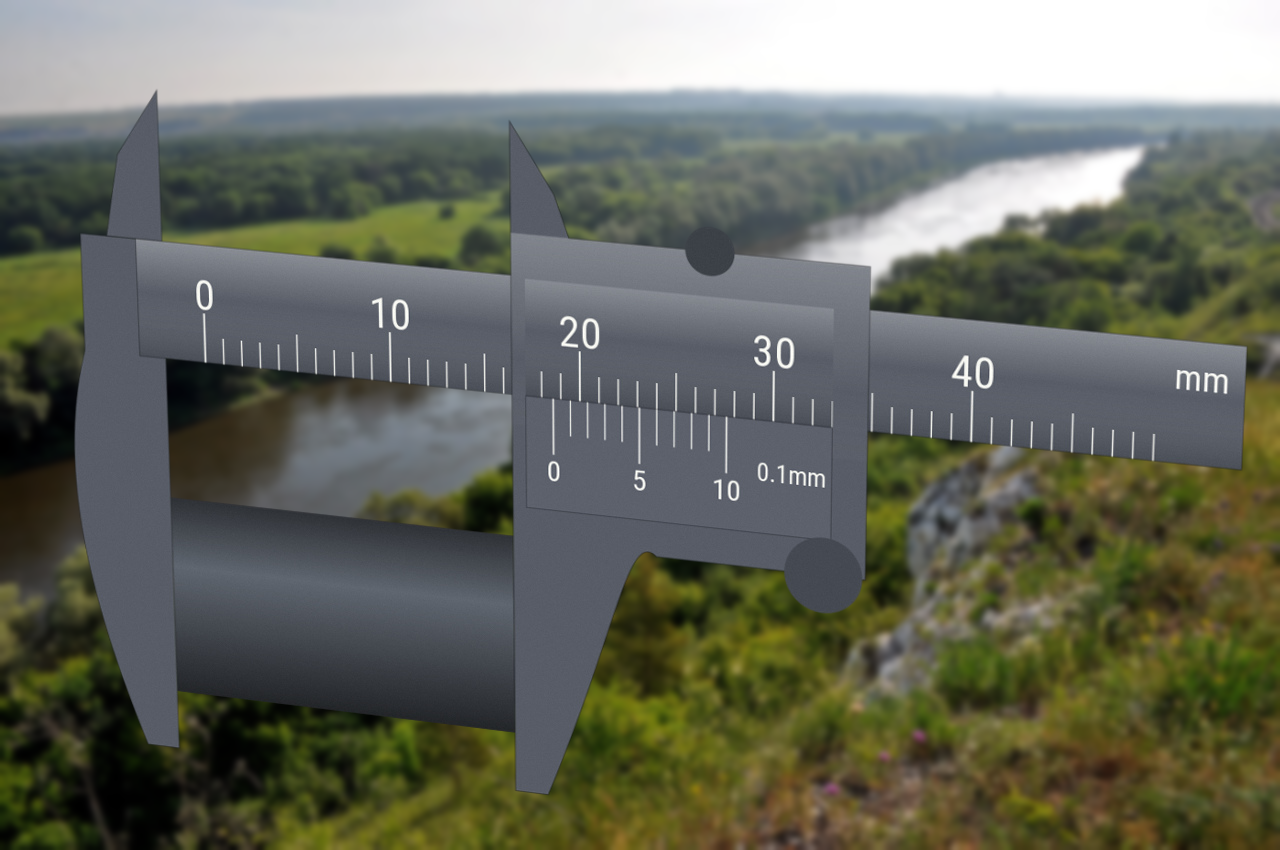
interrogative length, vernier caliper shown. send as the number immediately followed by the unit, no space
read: 18.6mm
